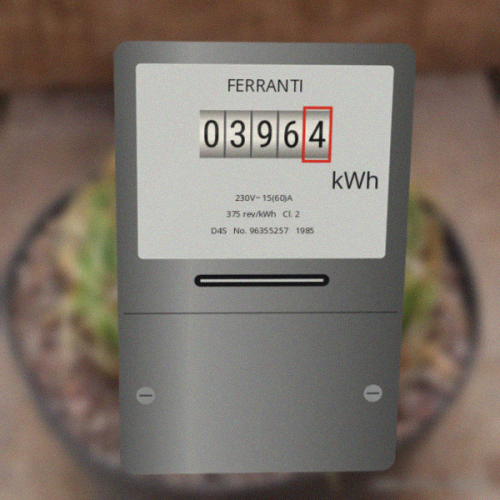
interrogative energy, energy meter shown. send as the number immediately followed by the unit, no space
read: 396.4kWh
